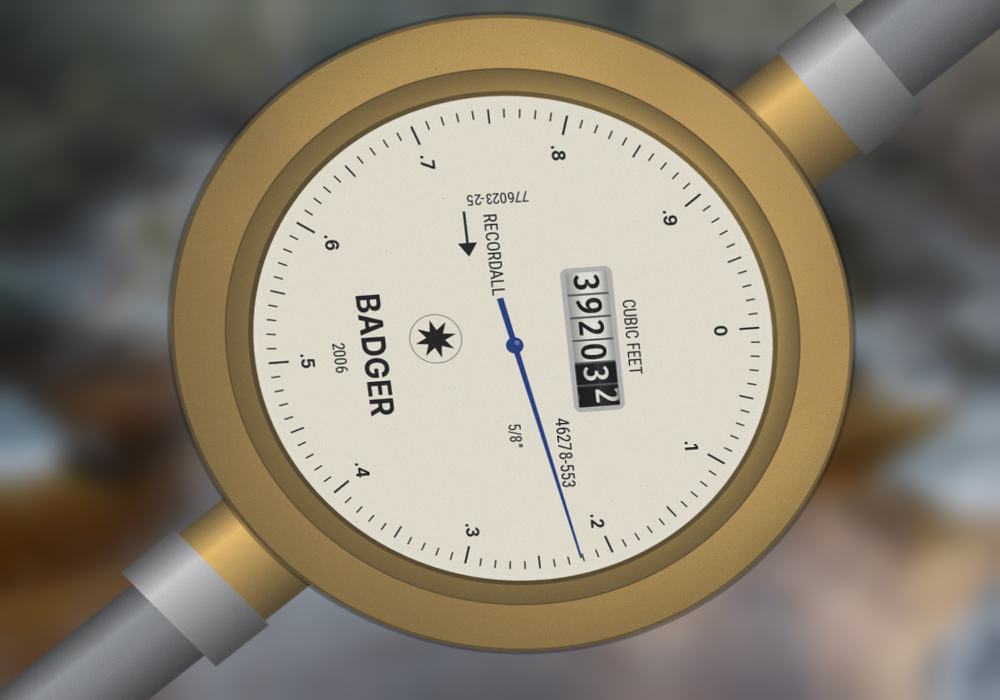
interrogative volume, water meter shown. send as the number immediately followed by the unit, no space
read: 392032.22ft³
